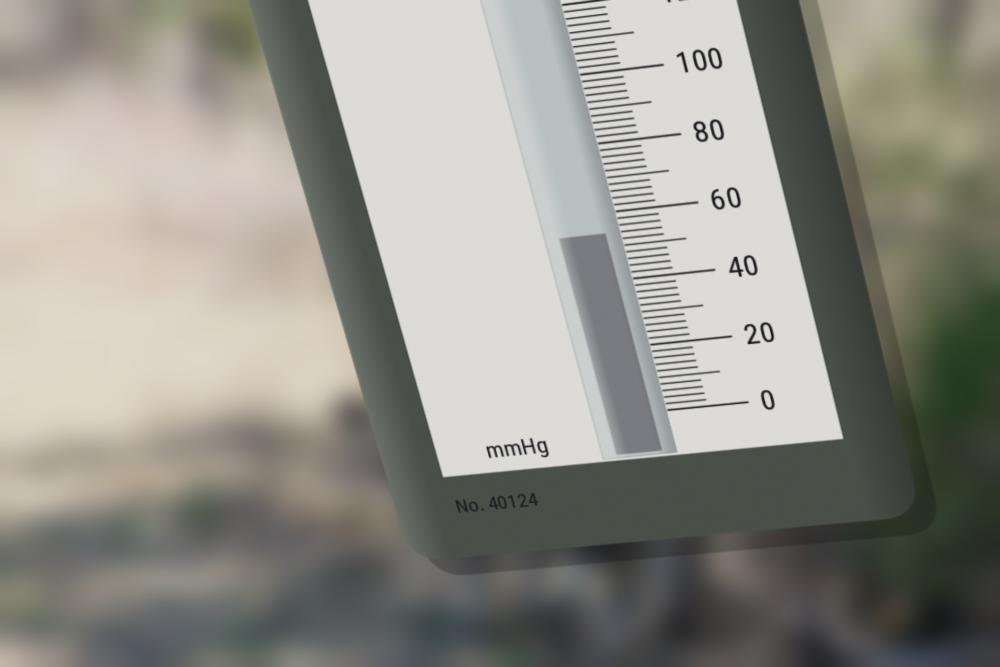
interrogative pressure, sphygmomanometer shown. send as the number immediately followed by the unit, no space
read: 54mmHg
